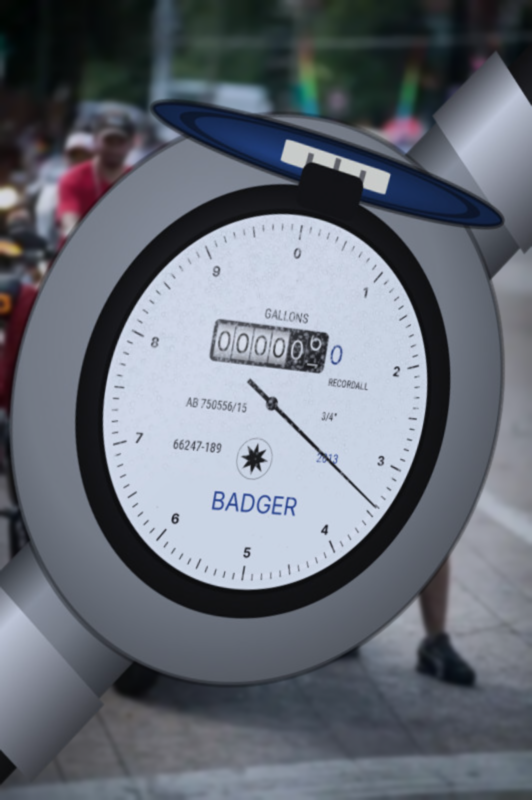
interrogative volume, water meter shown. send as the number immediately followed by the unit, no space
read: 63.4gal
